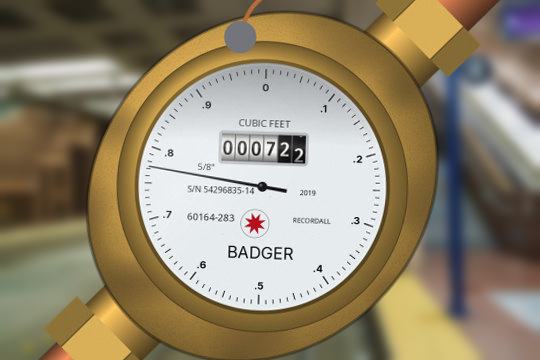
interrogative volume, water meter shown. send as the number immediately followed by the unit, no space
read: 721.77ft³
